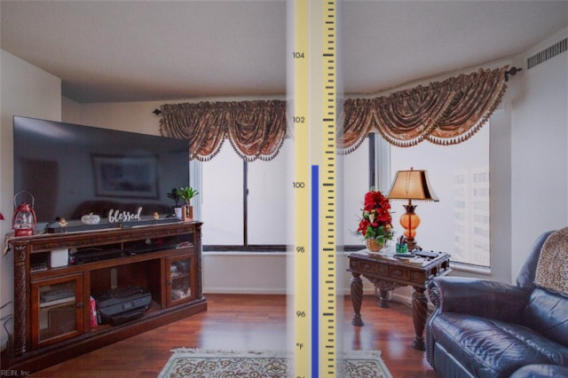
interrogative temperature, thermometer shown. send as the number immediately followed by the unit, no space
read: 100.6°F
